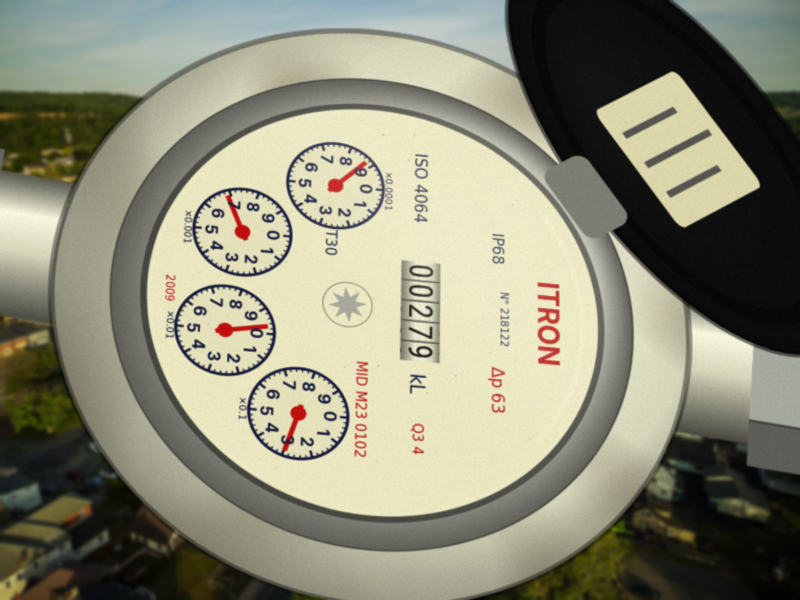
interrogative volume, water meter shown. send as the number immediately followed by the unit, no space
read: 279.2968kL
